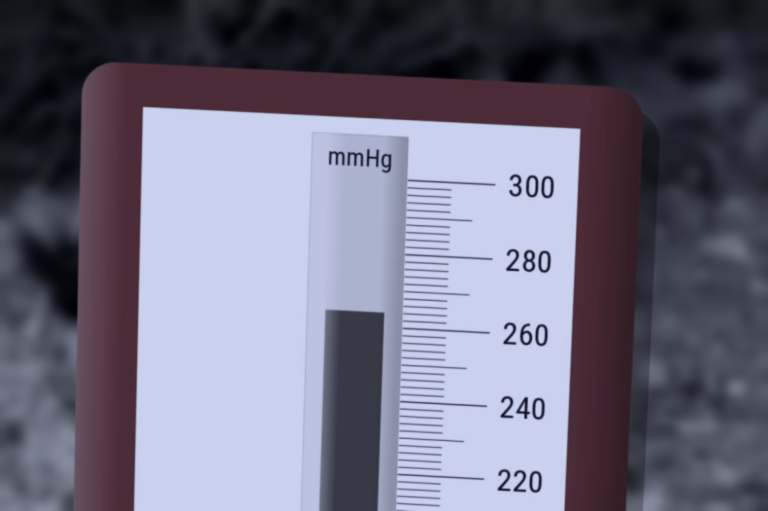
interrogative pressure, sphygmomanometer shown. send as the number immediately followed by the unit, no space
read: 264mmHg
